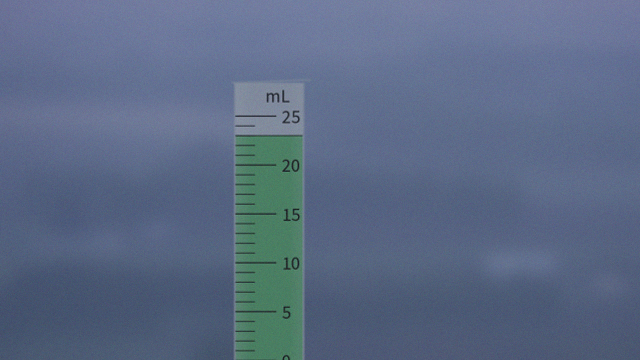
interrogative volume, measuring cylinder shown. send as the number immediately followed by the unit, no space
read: 23mL
